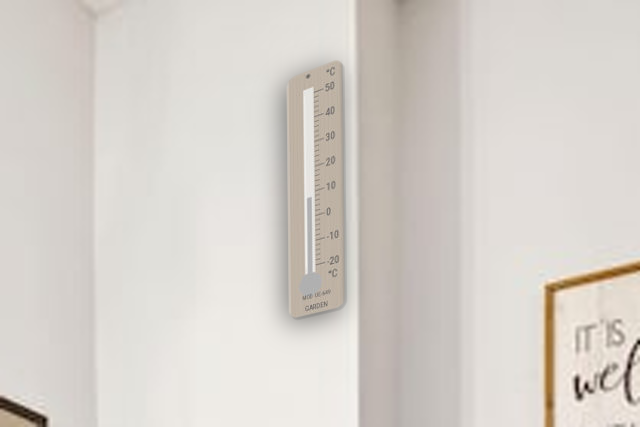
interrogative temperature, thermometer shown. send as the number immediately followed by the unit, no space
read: 8°C
